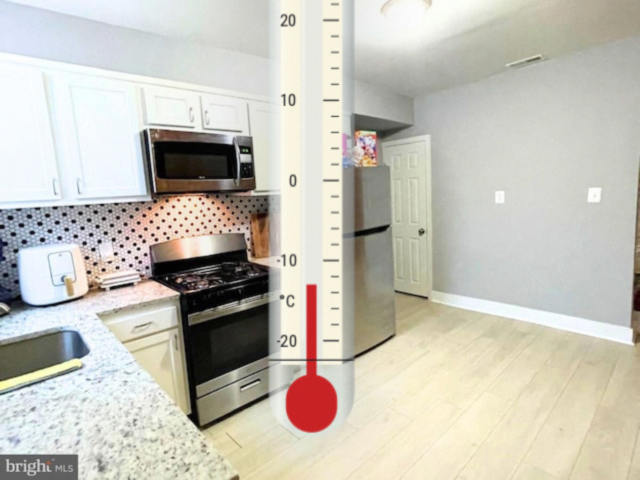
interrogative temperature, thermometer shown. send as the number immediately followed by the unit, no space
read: -13°C
